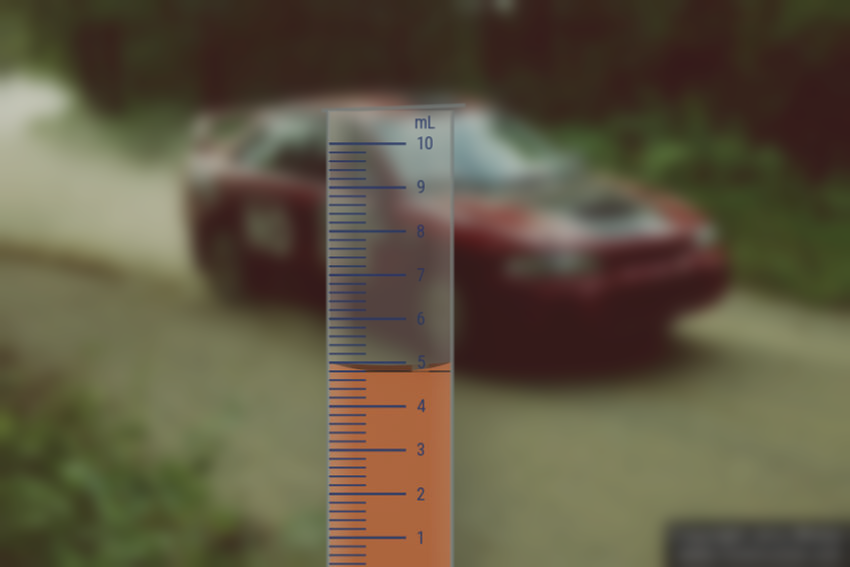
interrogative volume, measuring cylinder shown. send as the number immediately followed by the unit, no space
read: 4.8mL
